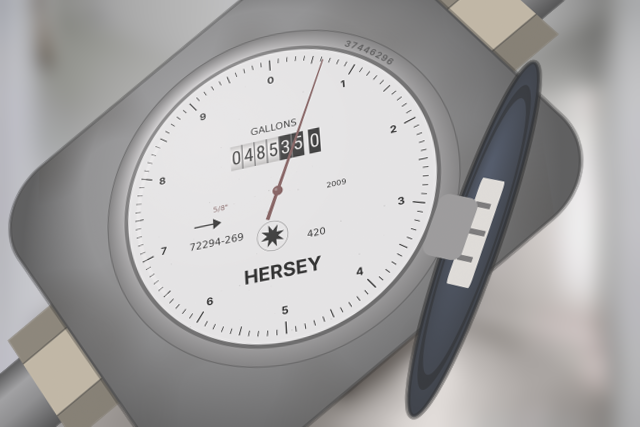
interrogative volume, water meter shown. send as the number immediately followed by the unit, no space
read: 485350.6gal
